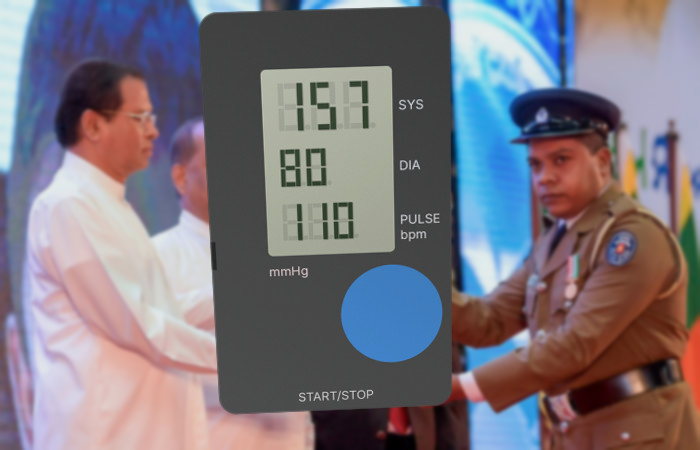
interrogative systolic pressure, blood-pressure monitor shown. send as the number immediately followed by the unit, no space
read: 157mmHg
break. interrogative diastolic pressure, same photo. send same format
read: 80mmHg
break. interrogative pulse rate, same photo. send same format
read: 110bpm
